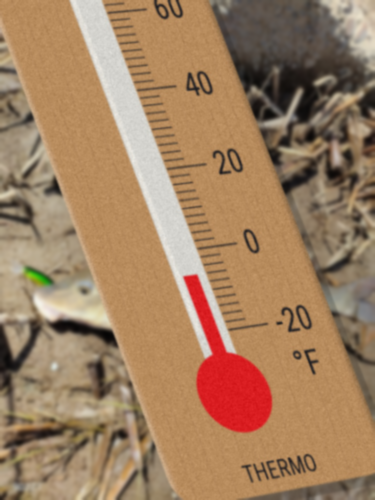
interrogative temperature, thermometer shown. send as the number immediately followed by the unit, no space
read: -6°F
